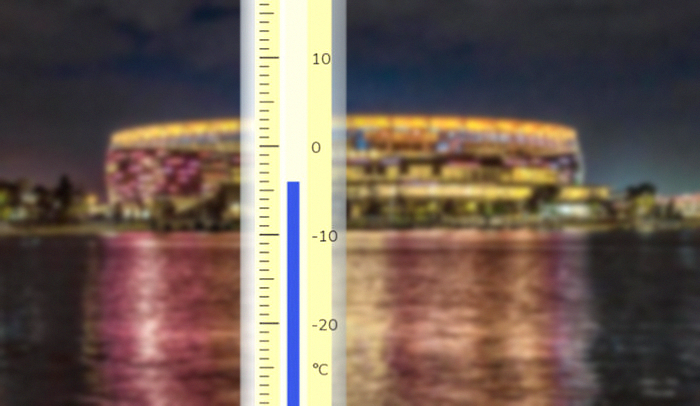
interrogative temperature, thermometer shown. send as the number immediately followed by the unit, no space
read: -4°C
